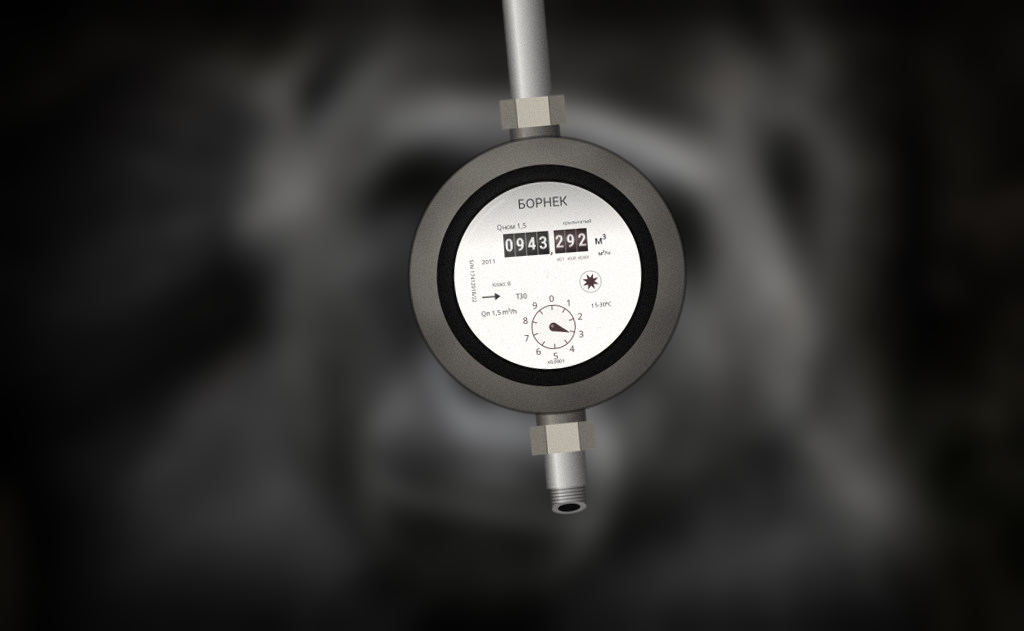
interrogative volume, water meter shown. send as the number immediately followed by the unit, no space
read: 943.2923m³
